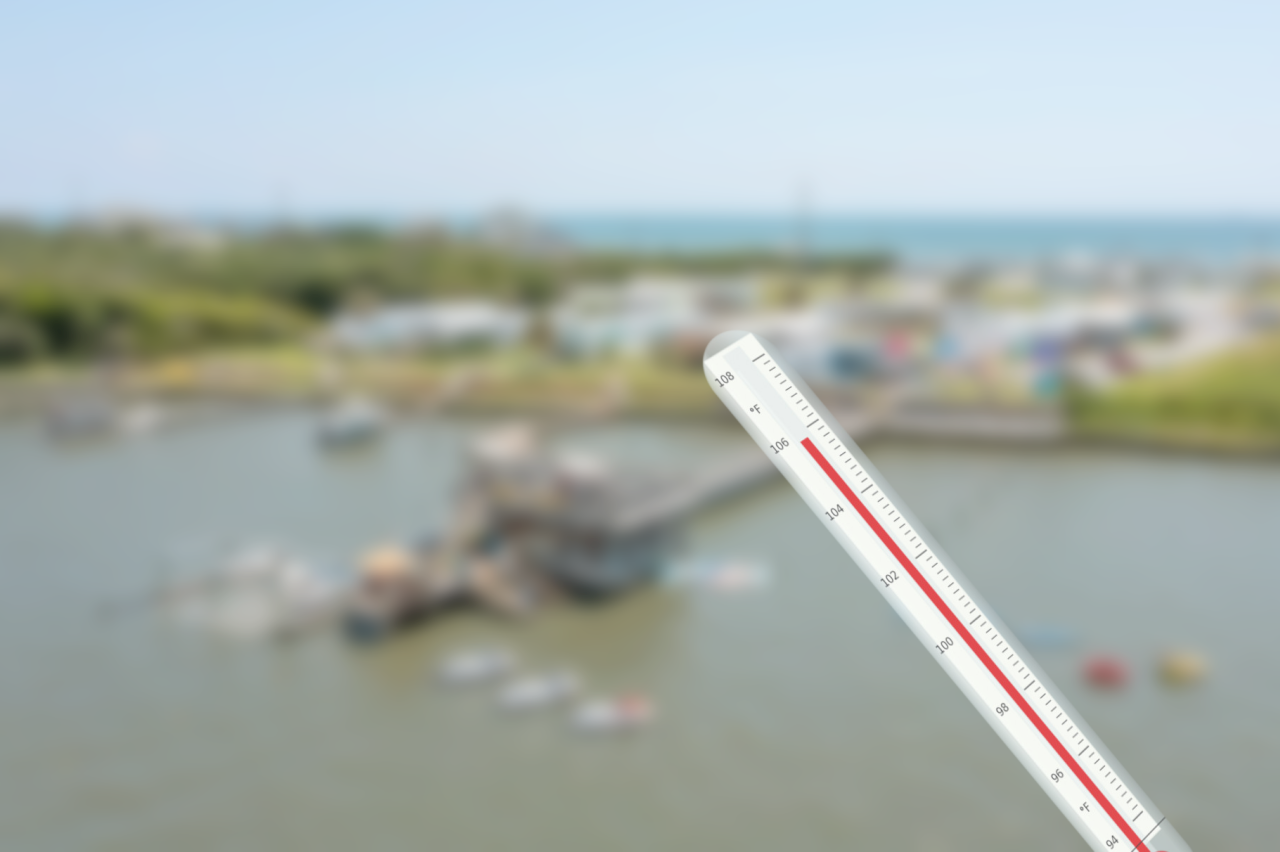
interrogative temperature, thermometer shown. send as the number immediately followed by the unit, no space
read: 105.8°F
